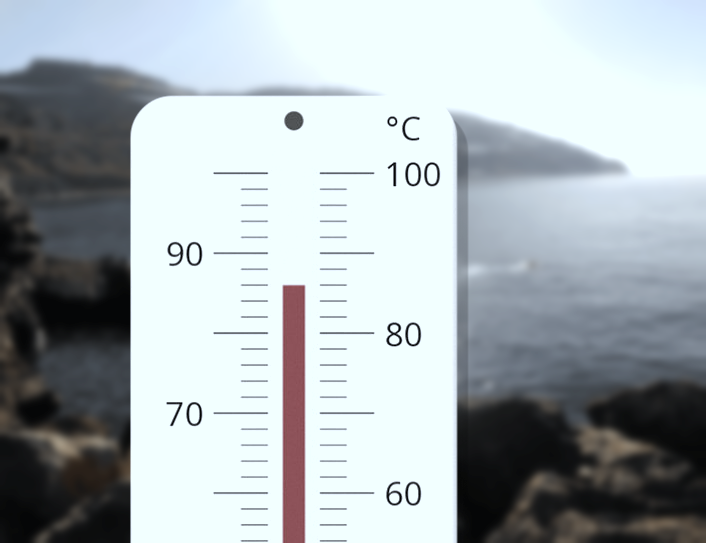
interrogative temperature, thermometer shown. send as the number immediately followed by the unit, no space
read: 86°C
